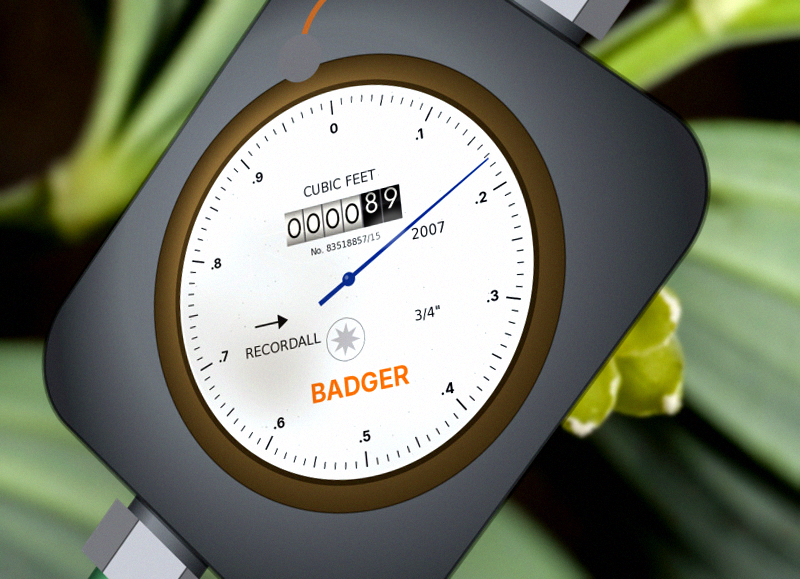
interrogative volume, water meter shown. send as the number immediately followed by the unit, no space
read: 89.17ft³
